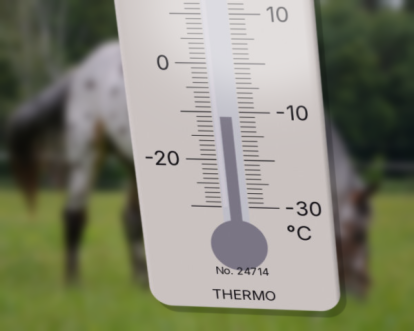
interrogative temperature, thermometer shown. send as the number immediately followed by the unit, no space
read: -11°C
